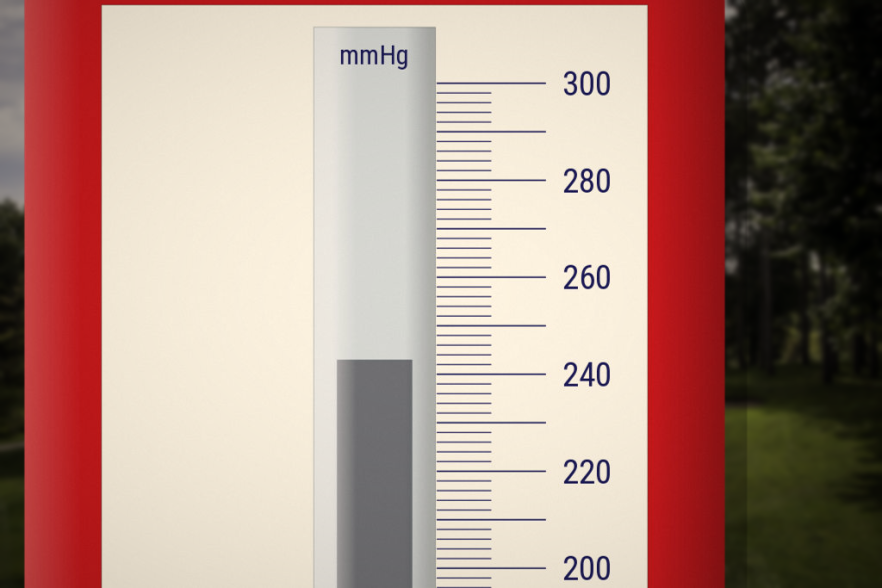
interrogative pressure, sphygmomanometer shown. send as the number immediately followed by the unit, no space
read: 243mmHg
